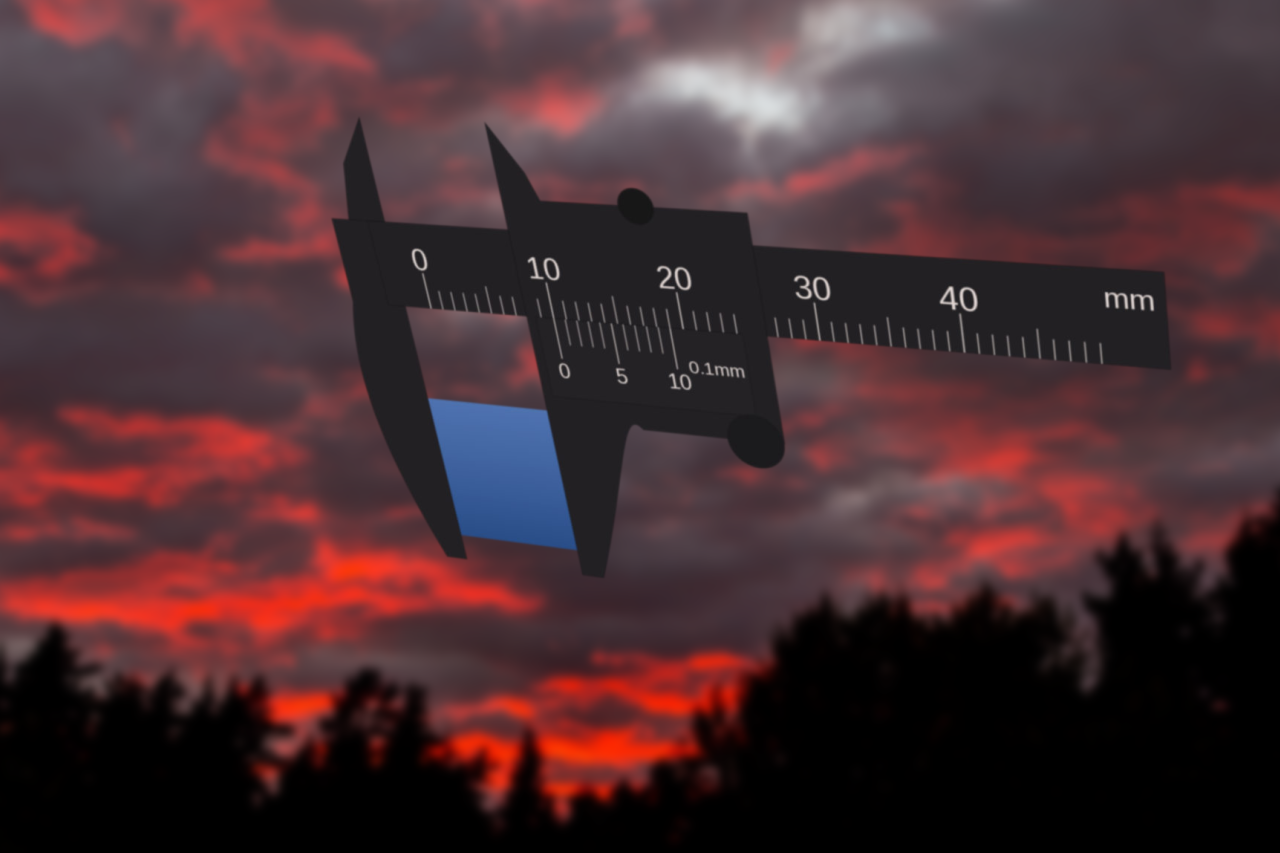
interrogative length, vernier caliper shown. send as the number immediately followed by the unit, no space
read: 10.0mm
